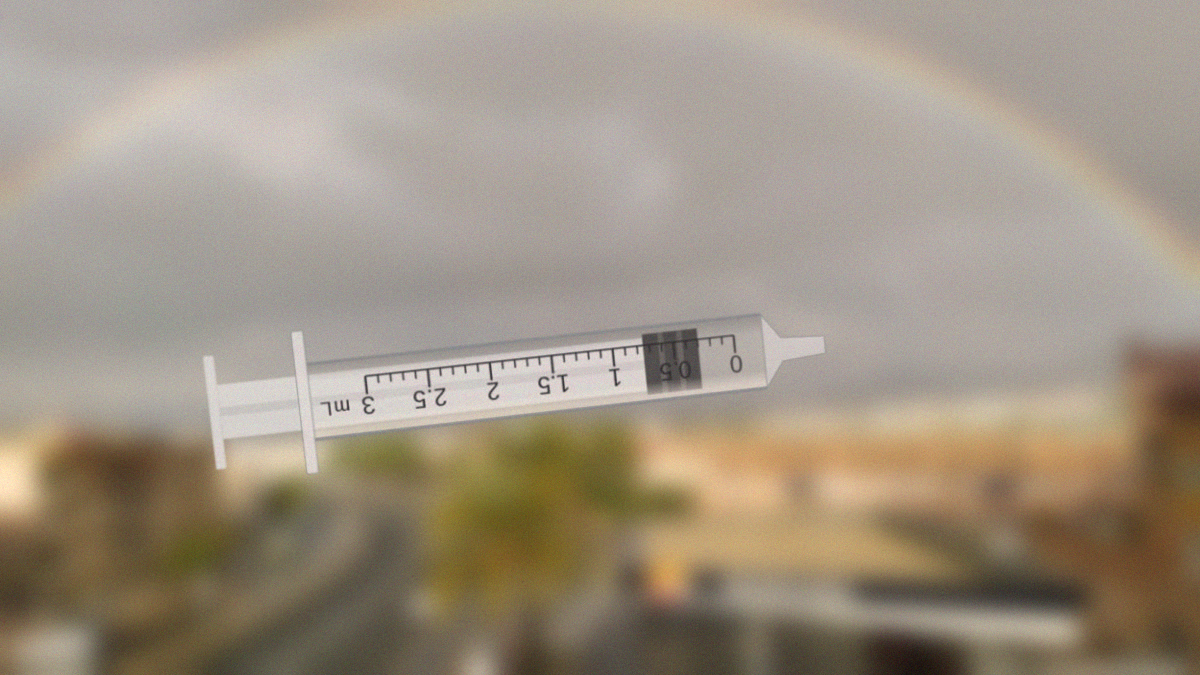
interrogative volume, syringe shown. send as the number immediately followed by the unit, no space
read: 0.3mL
